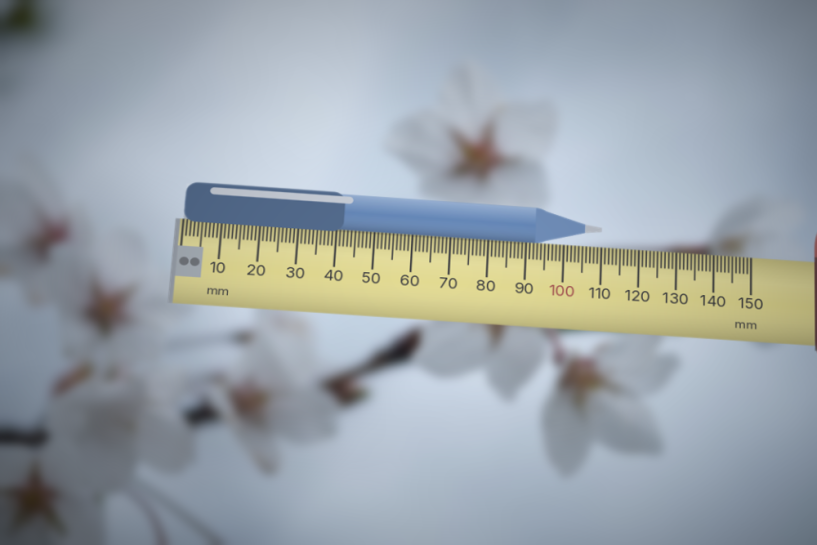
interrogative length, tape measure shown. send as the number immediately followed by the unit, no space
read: 110mm
